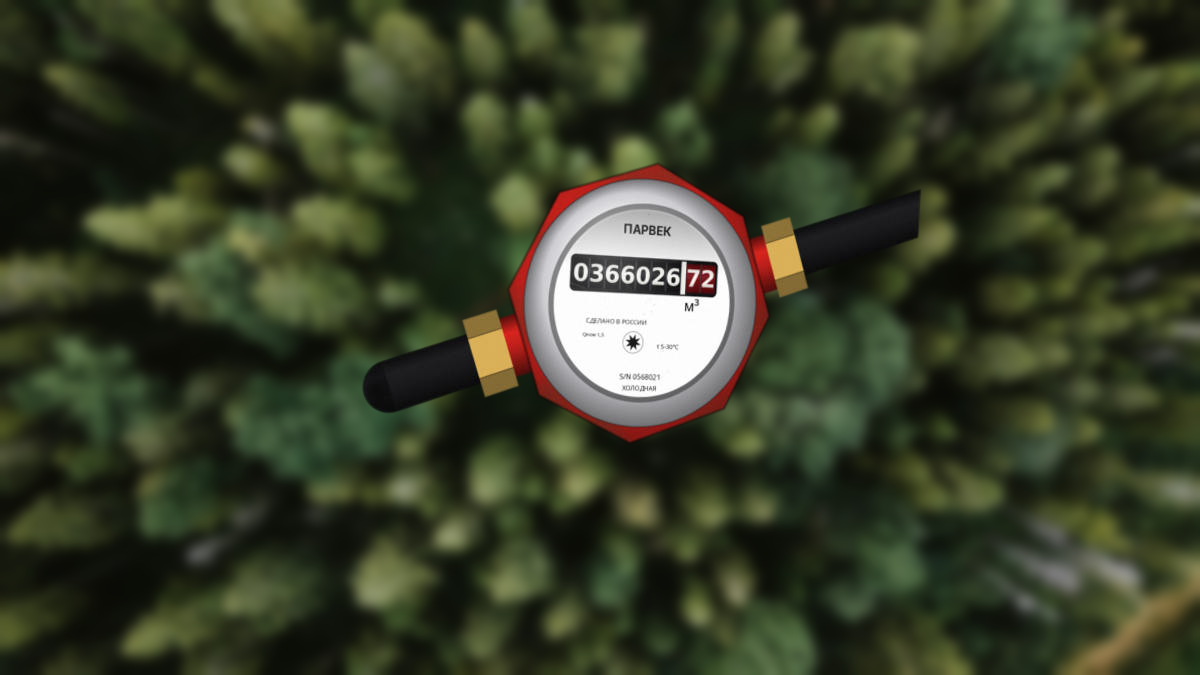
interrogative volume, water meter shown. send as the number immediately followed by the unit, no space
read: 366026.72m³
